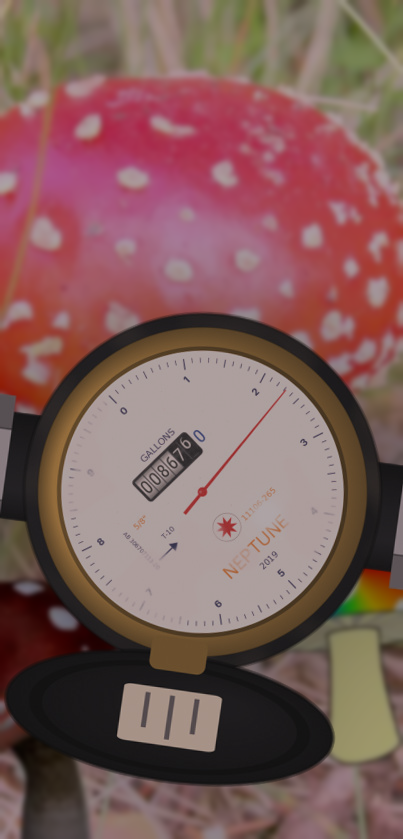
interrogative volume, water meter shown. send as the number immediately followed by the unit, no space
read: 86762.3gal
